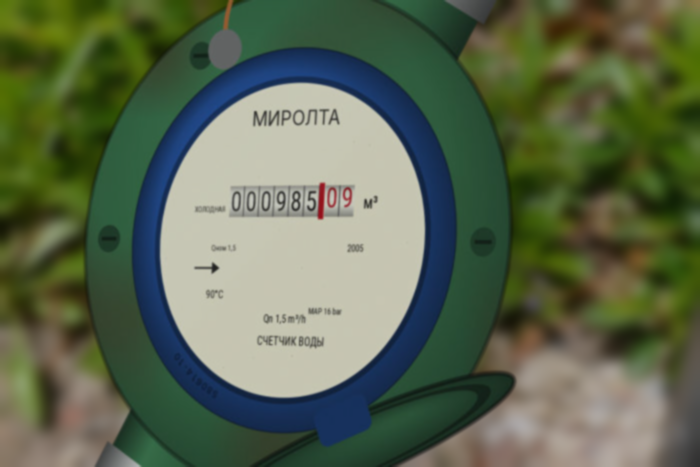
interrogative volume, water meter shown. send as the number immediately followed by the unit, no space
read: 985.09m³
